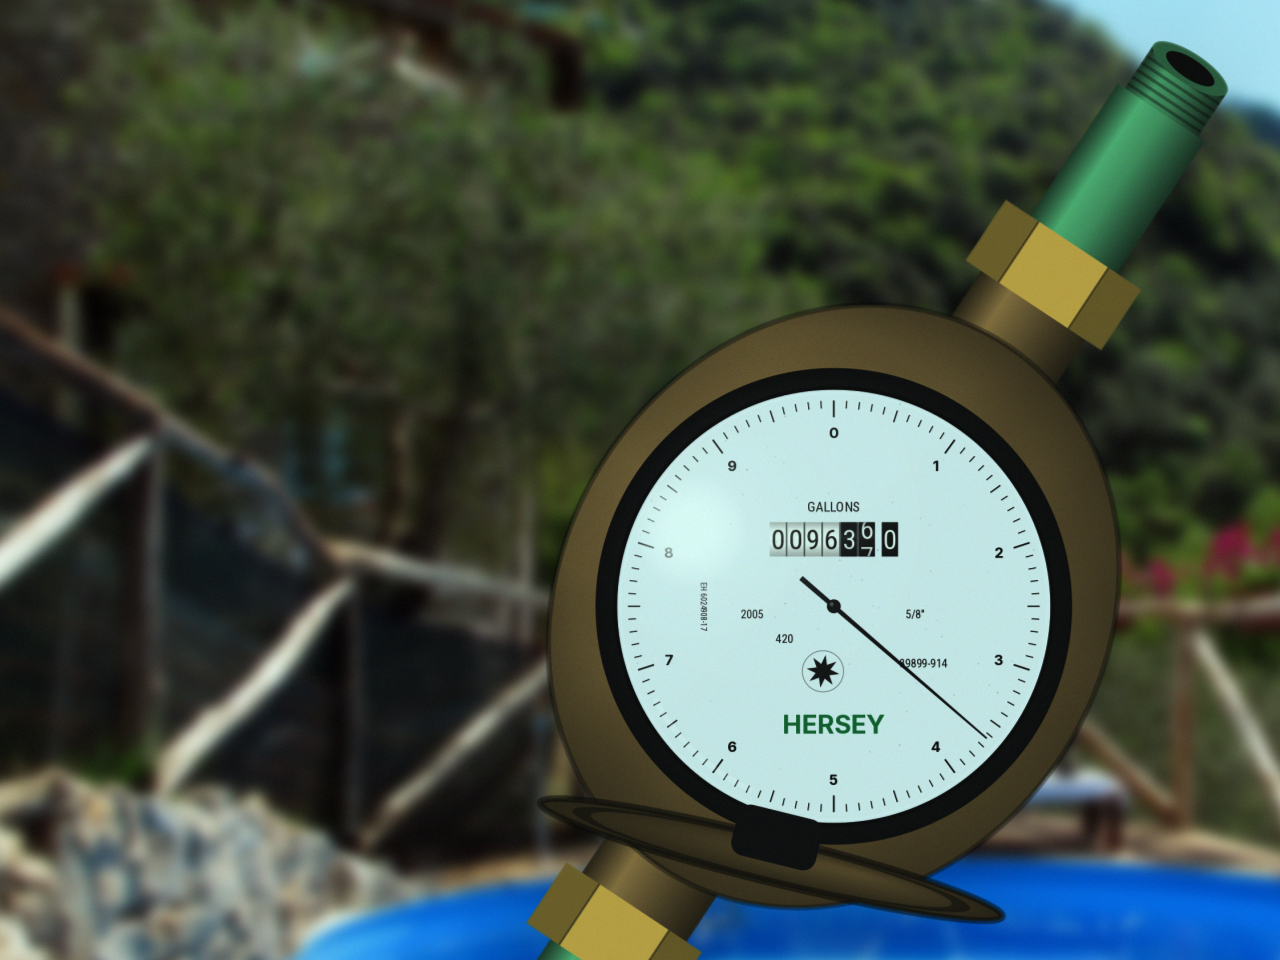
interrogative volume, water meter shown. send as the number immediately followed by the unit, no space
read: 96363.6gal
